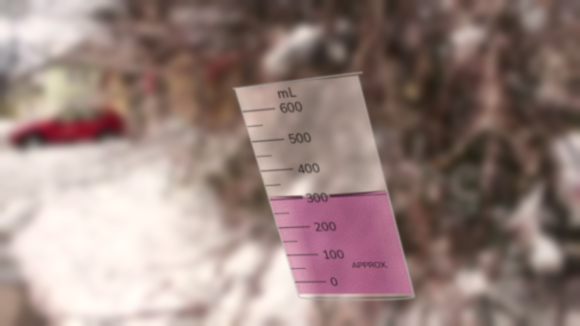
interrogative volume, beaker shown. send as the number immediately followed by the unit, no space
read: 300mL
